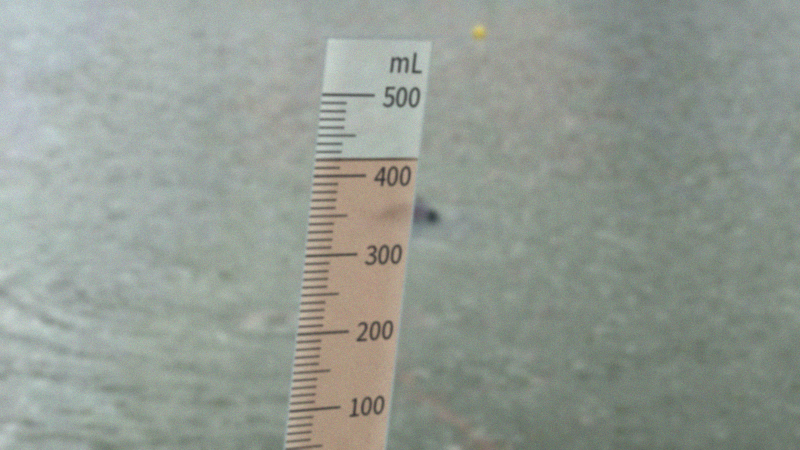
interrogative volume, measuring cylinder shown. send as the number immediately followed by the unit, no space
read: 420mL
